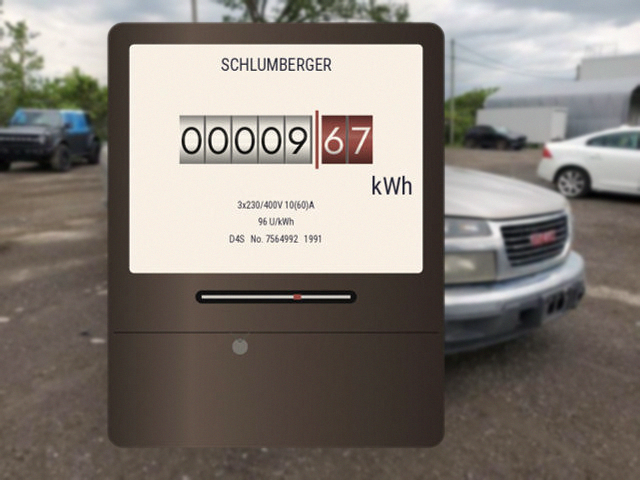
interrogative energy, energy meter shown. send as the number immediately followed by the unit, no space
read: 9.67kWh
